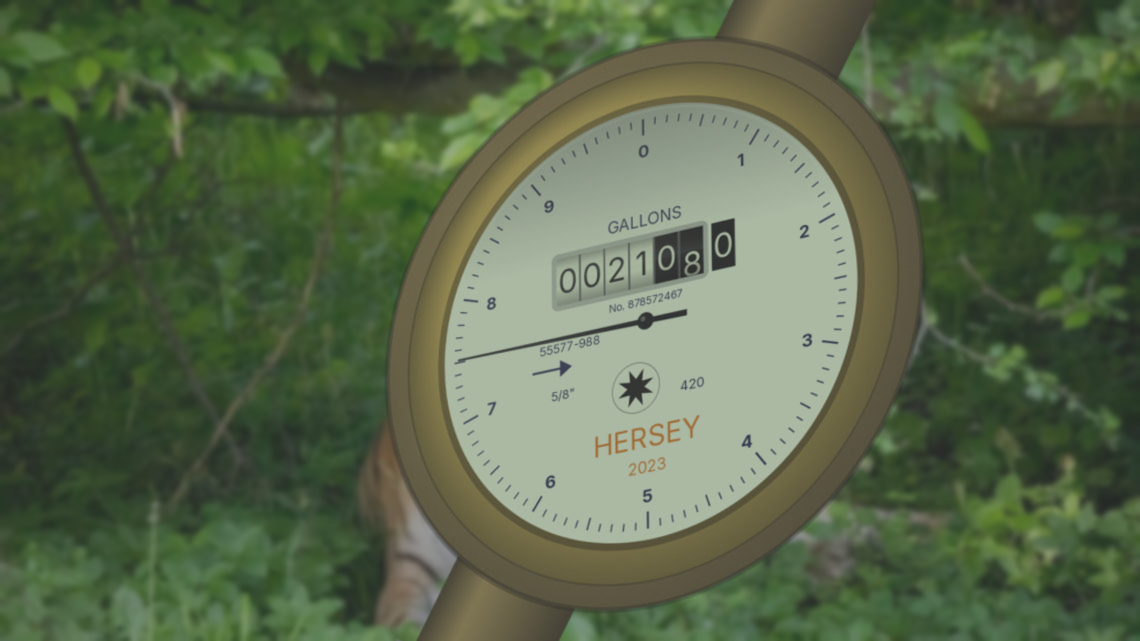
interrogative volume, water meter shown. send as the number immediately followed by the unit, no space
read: 21077.5gal
